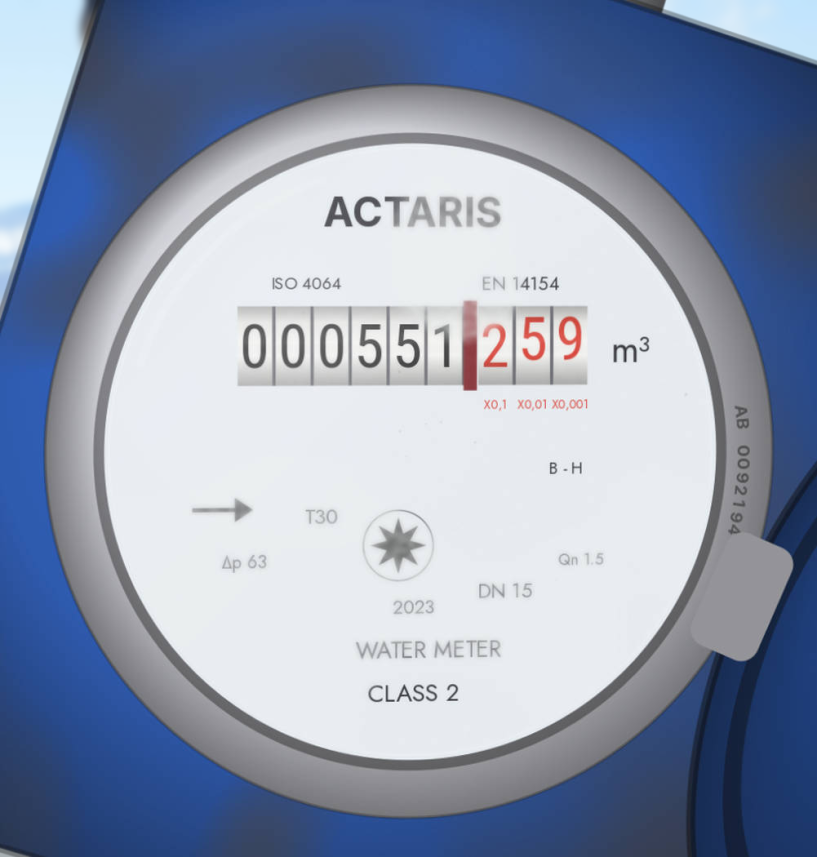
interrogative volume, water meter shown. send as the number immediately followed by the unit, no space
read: 551.259m³
